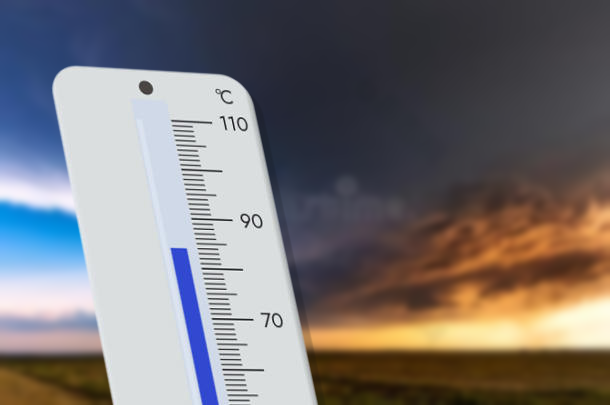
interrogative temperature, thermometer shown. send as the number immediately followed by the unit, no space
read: 84°C
